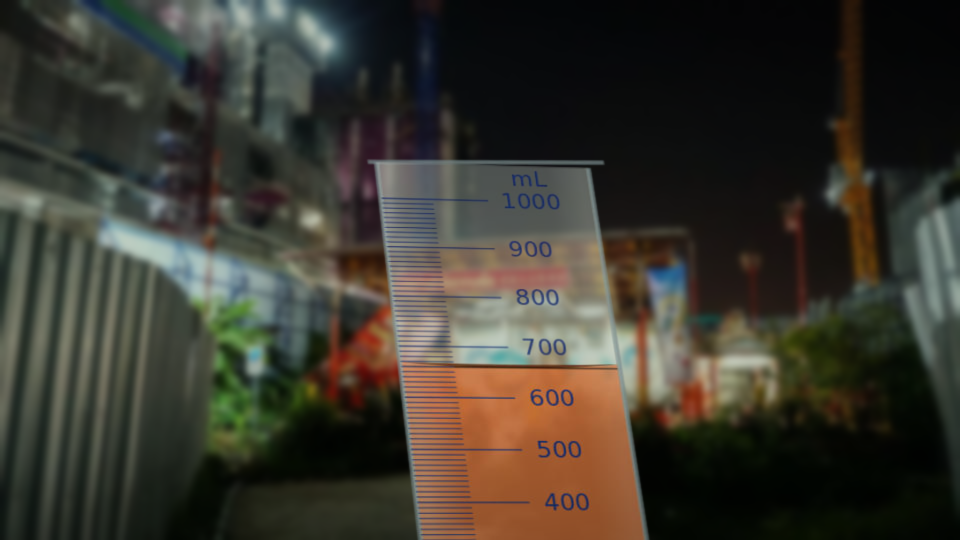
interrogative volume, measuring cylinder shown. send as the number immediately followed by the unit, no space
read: 660mL
